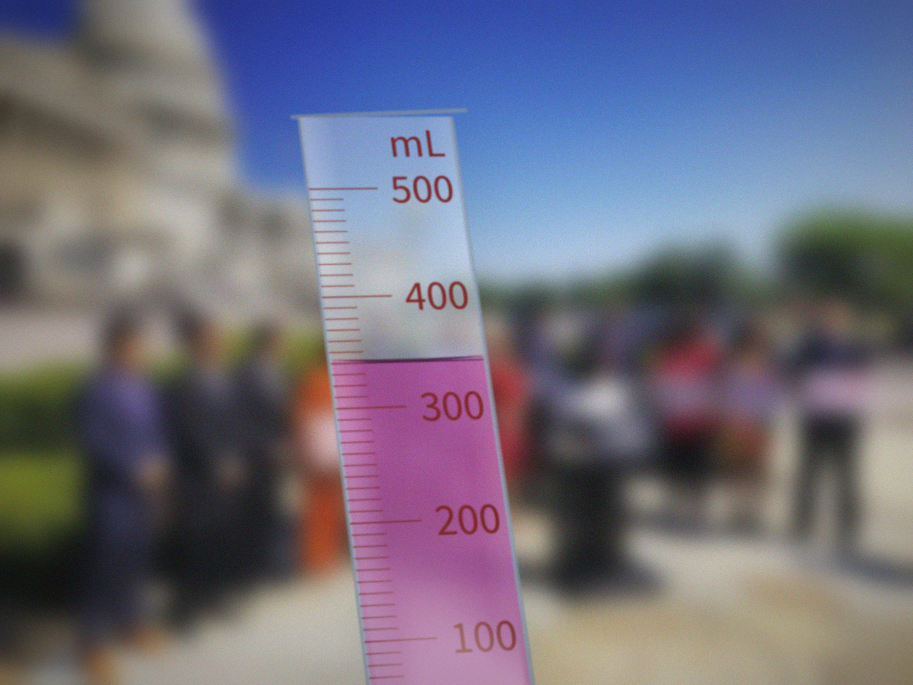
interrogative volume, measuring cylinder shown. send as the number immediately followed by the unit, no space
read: 340mL
